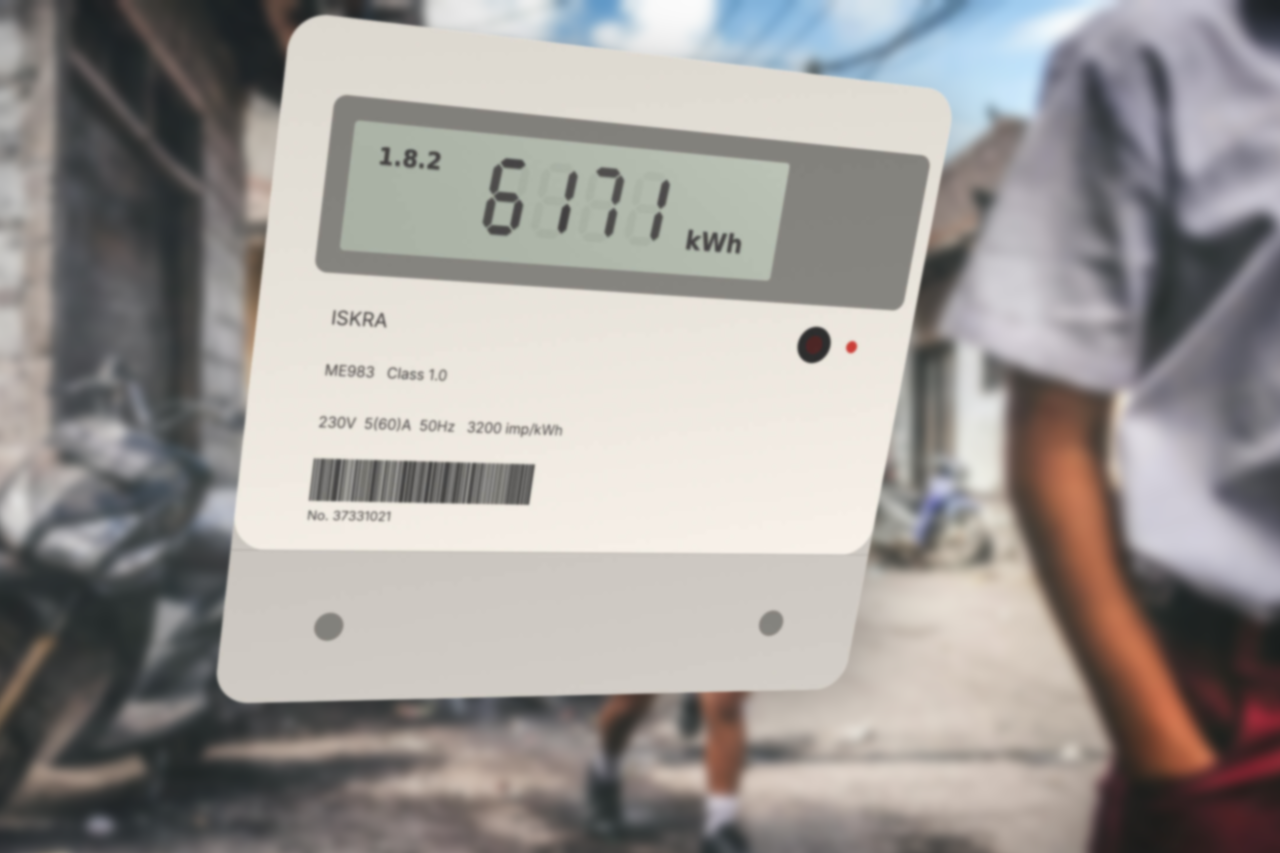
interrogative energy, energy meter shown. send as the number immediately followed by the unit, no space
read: 6171kWh
